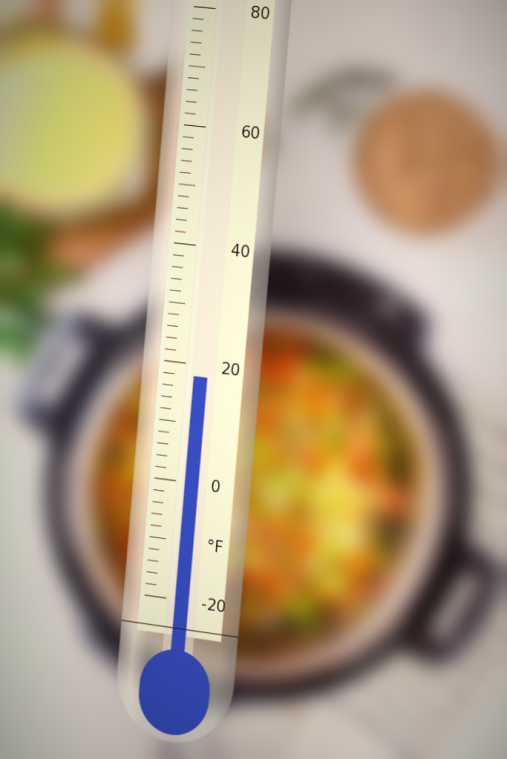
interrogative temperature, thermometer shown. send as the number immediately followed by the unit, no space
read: 18°F
